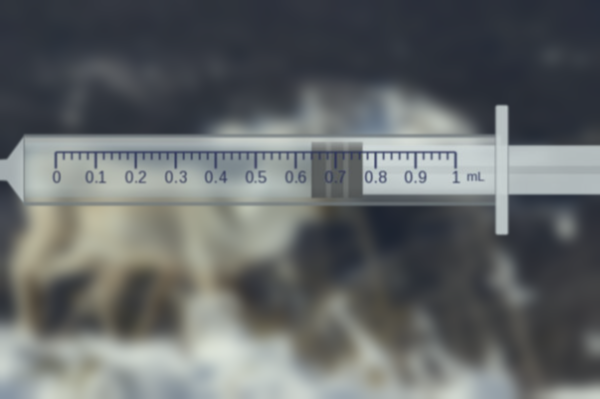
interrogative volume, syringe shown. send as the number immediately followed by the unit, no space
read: 0.64mL
